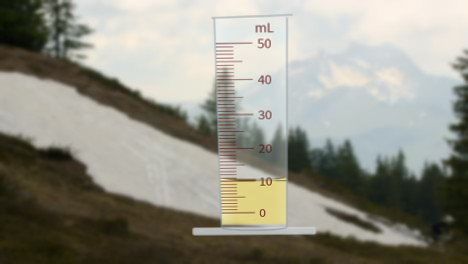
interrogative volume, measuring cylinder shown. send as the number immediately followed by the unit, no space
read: 10mL
